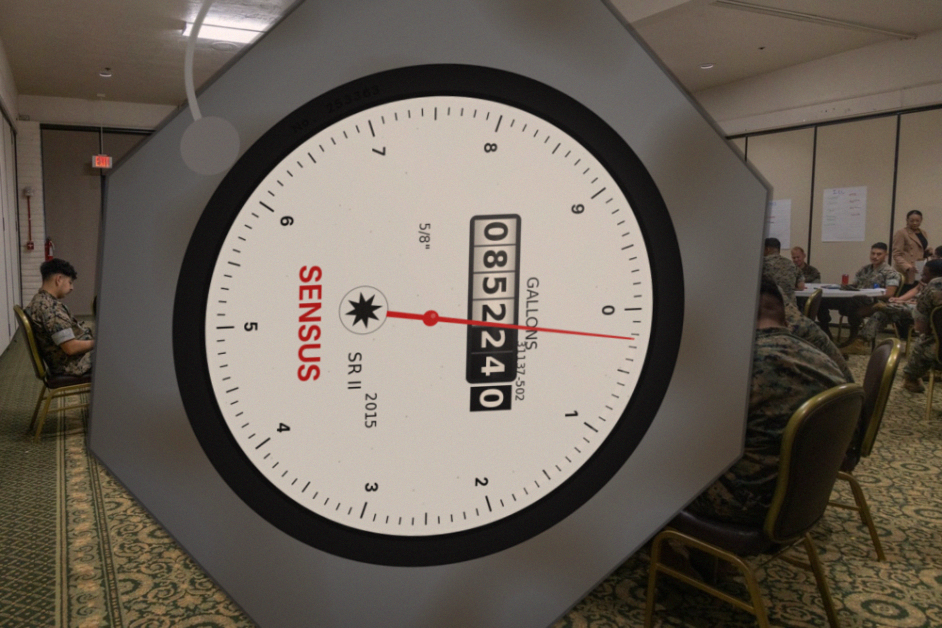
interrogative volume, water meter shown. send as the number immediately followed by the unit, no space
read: 852240.2gal
